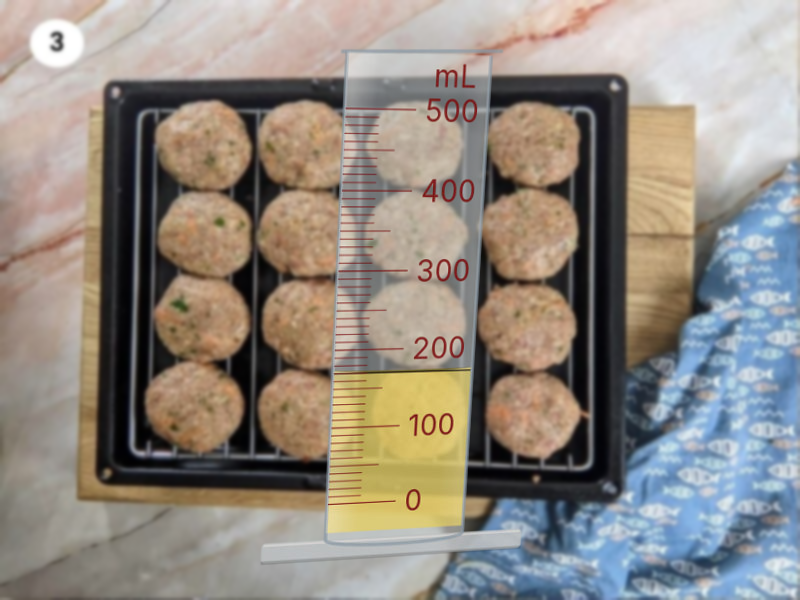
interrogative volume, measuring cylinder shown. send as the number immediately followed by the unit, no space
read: 170mL
